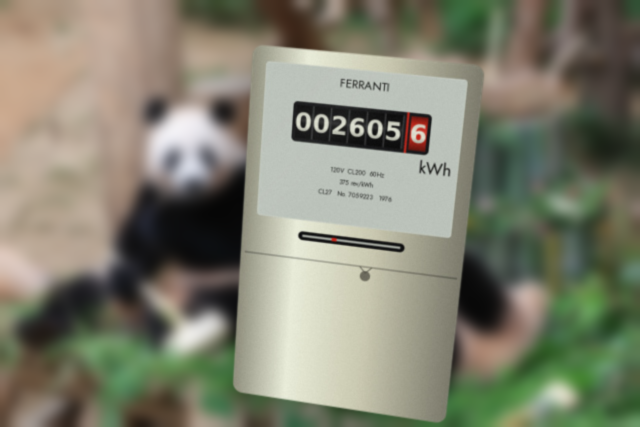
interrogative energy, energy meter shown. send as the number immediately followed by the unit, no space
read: 2605.6kWh
